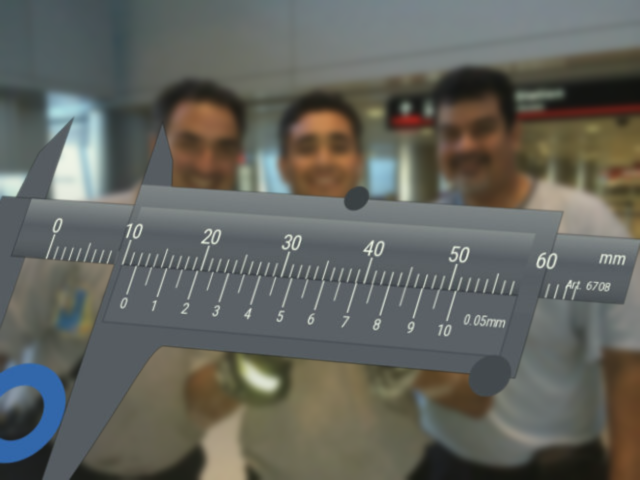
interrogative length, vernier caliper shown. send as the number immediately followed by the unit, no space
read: 11.8mm
